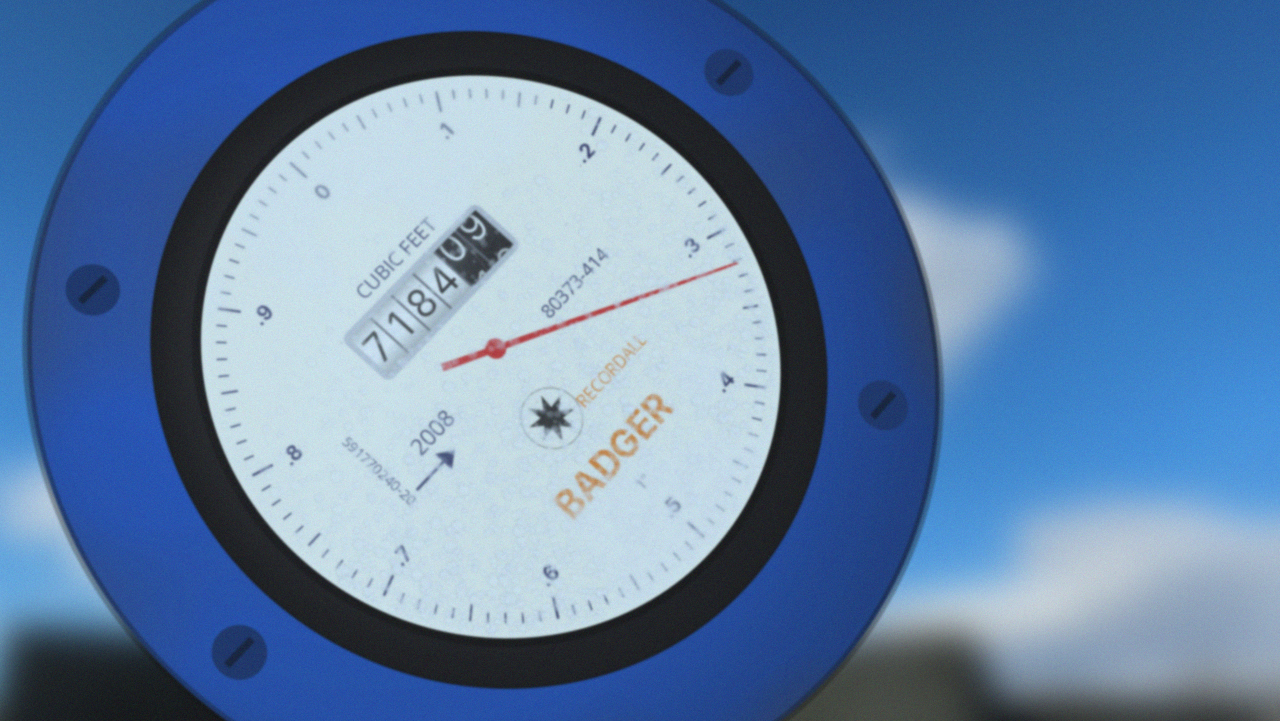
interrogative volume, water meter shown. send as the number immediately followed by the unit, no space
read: 718409.32ft³
